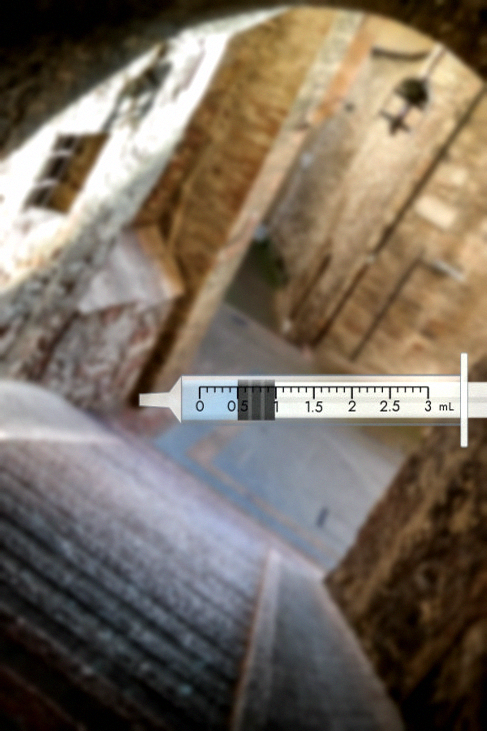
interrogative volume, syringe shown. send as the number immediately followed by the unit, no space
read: 0.5mL
